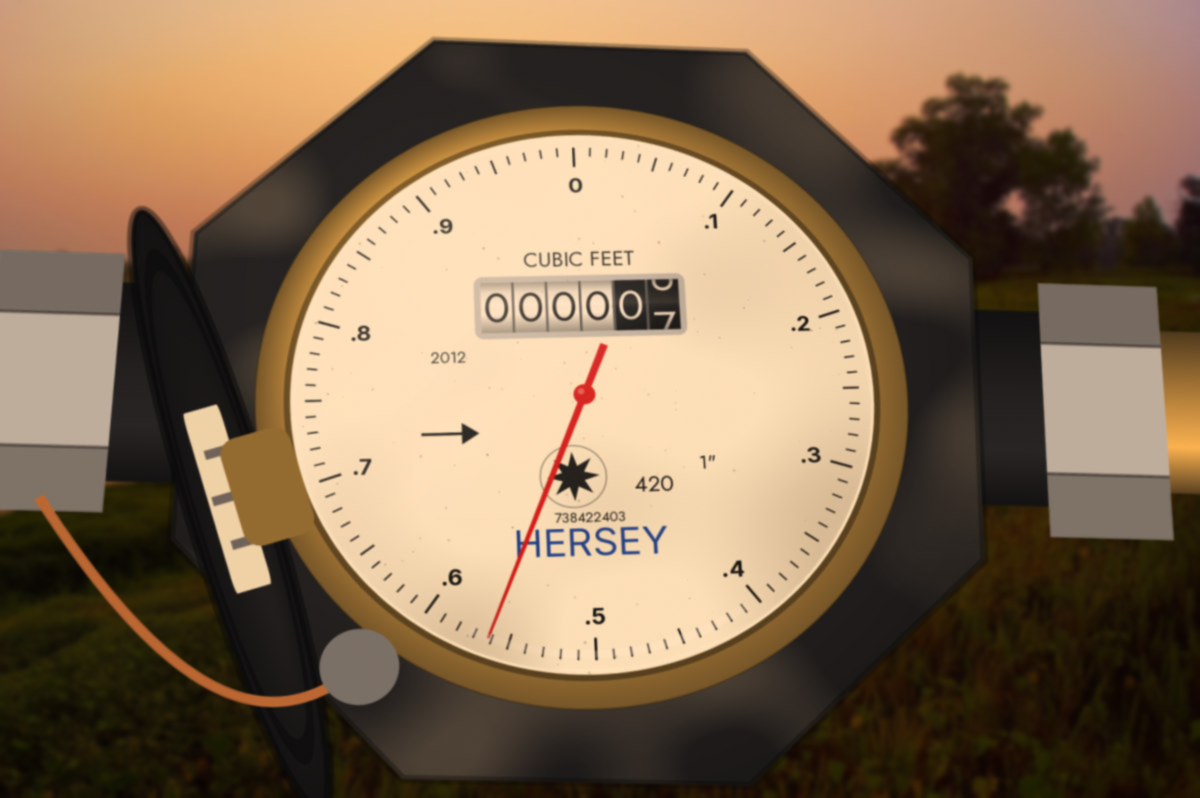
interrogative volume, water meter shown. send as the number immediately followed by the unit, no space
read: 6.56ft³
